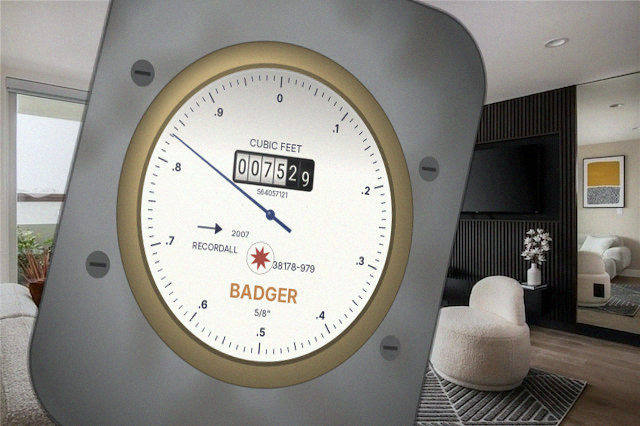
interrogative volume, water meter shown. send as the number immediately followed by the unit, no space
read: 7528.83ft³
